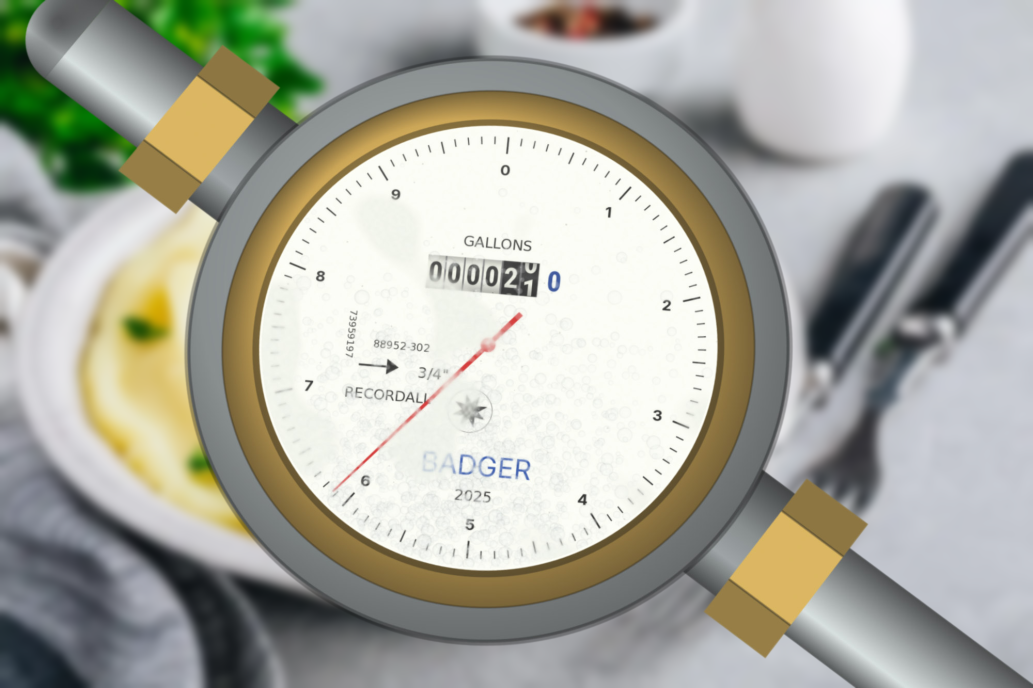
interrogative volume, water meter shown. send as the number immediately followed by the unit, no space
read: 206.1gal
